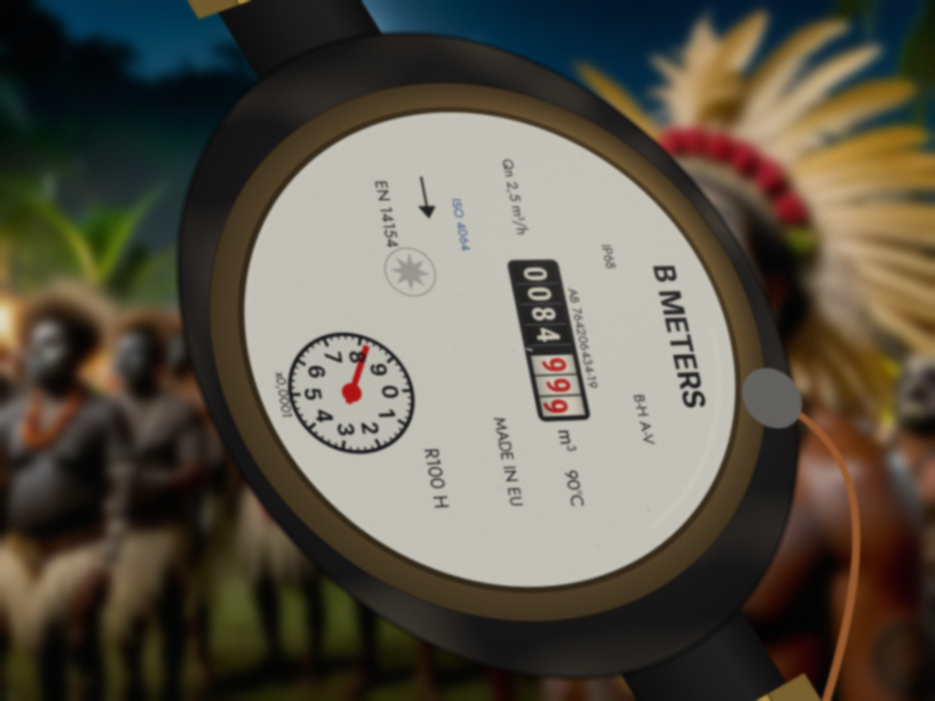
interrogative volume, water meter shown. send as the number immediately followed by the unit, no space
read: 84.9988m³
